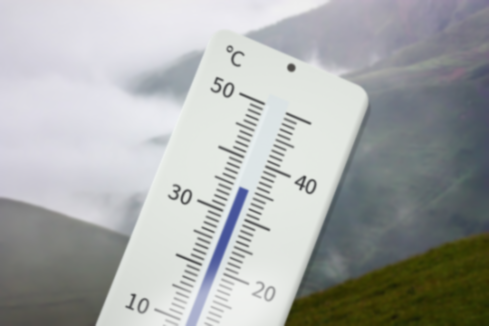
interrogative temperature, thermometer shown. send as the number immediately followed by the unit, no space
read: 35°C
